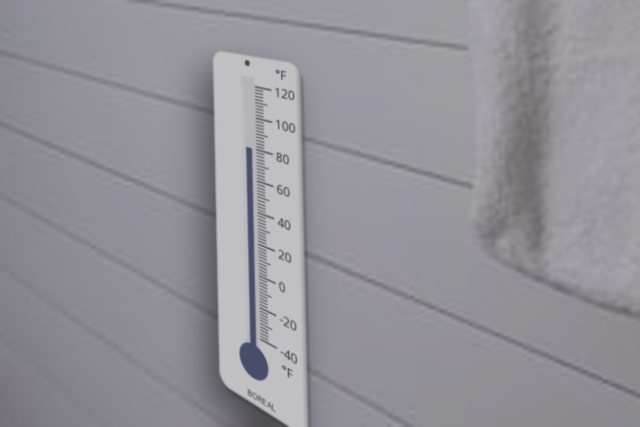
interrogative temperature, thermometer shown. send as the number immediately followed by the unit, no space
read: 80°F
